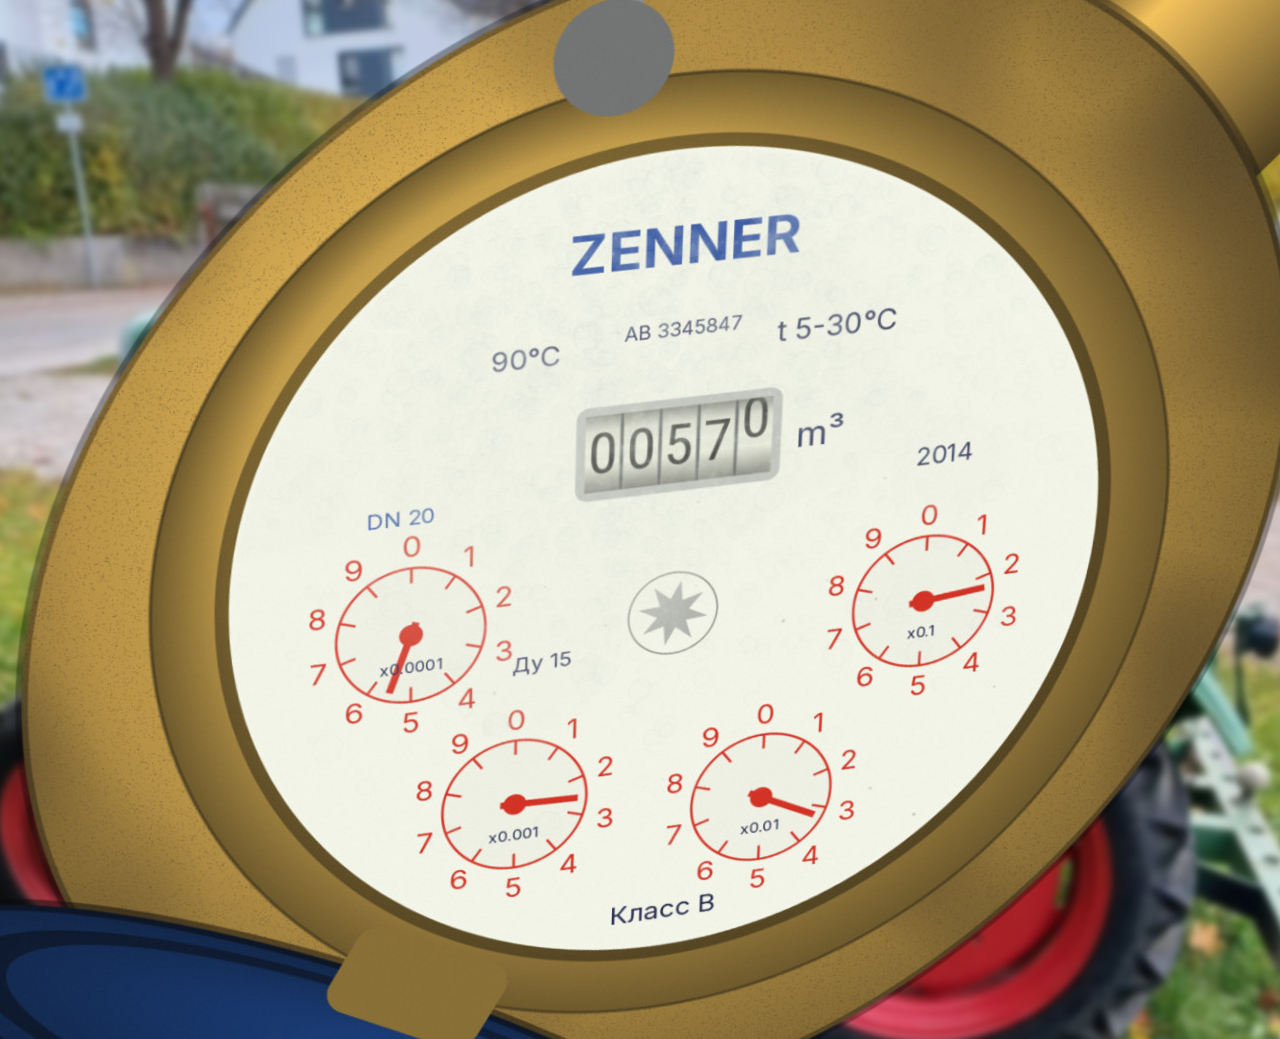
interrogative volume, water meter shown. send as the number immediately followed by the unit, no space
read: 570.2325m³
